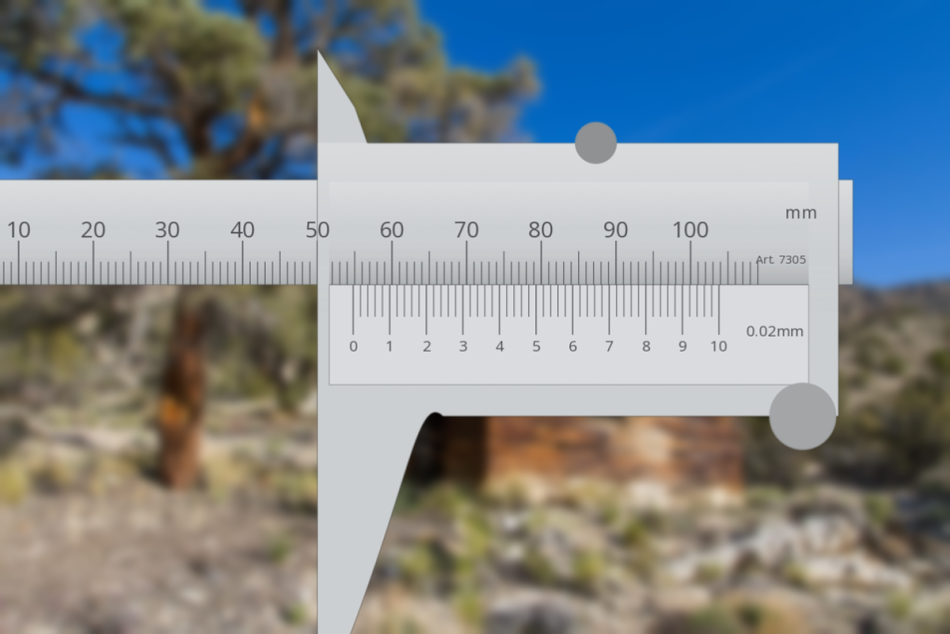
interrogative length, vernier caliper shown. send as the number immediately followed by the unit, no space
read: 54.8mm
